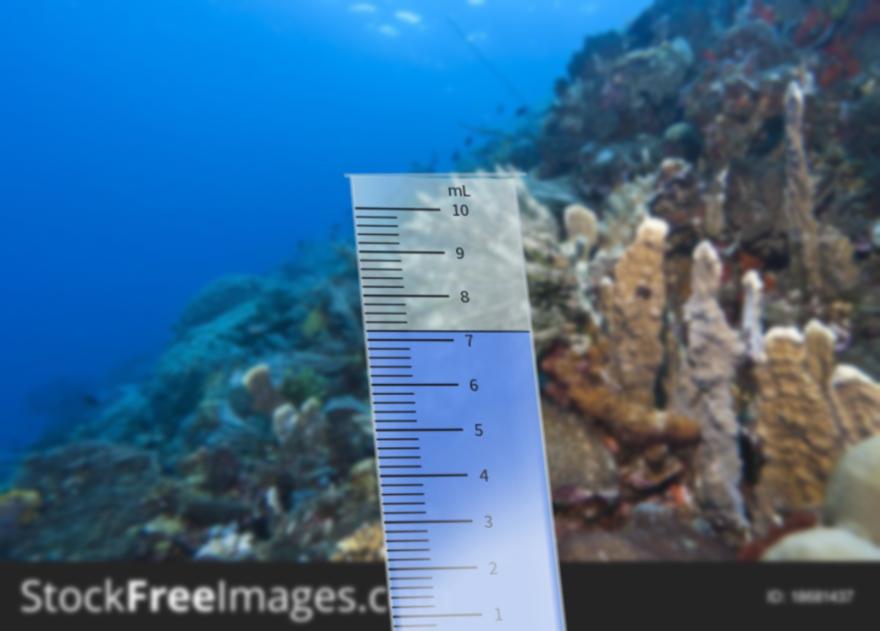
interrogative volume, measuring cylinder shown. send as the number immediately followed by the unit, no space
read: 7.2mL
